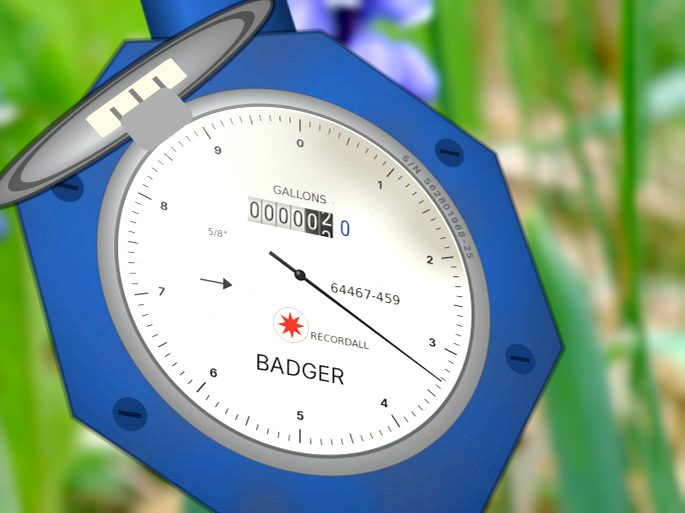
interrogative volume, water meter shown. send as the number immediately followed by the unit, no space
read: 23.3gal
